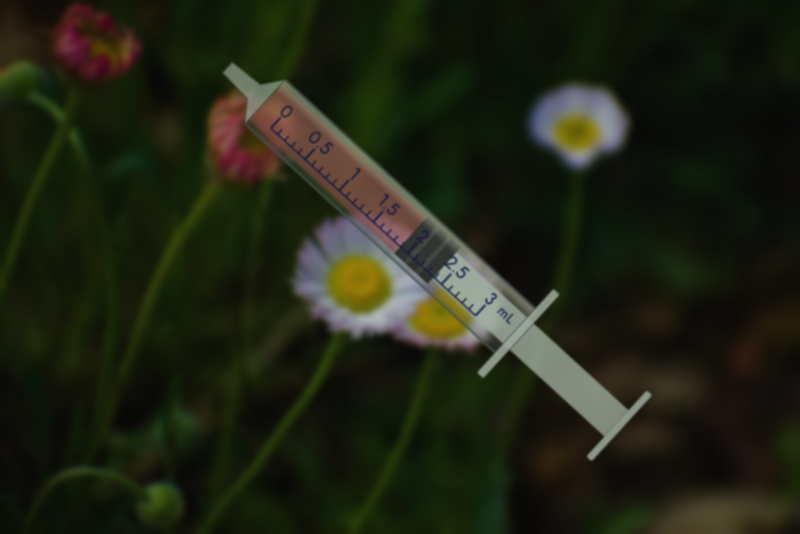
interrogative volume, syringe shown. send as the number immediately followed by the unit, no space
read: 1.9mL
